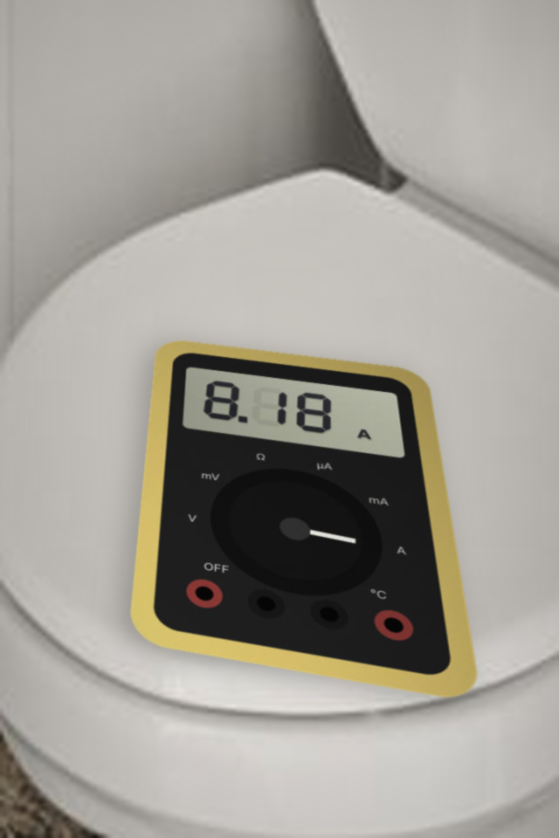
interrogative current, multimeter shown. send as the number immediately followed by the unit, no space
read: 8.18A
